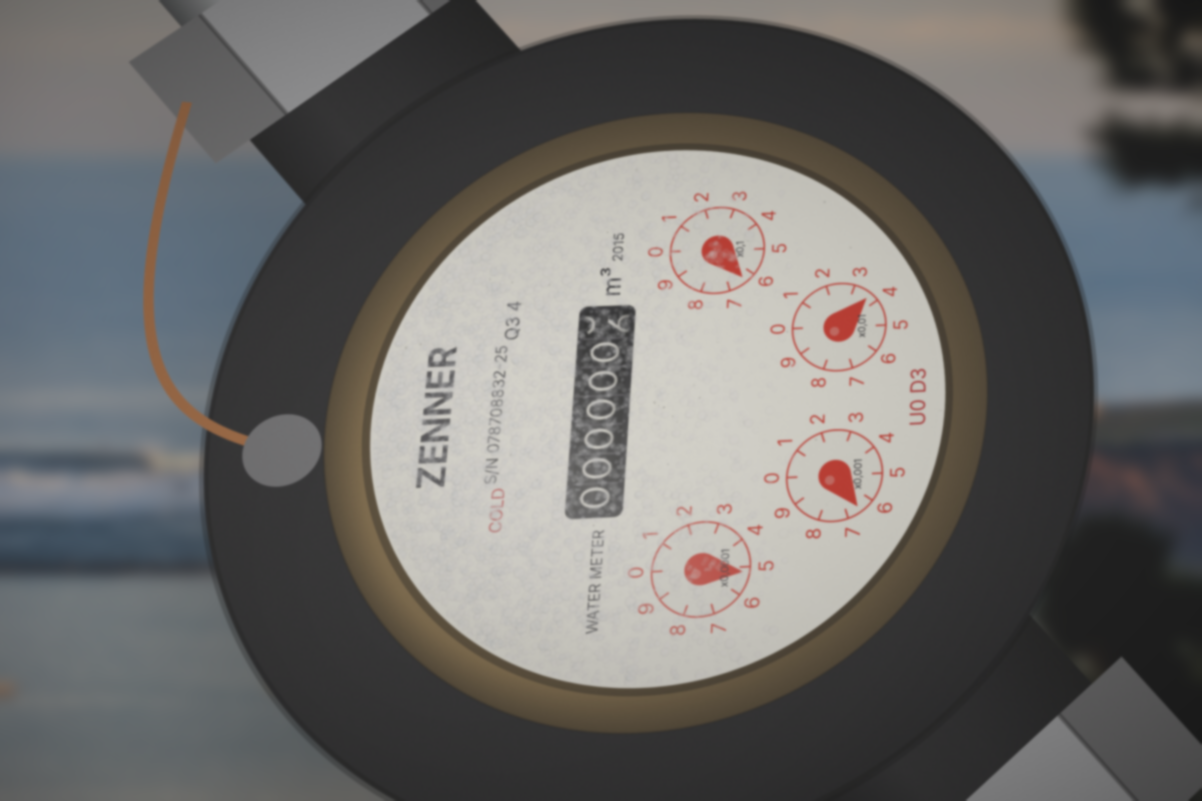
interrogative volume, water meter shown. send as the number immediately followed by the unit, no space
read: 5.6365m³
